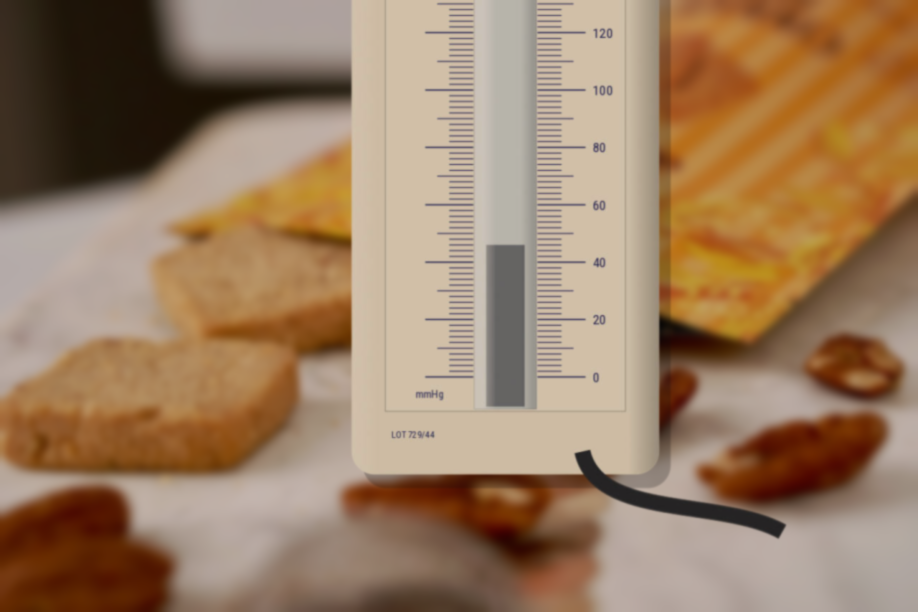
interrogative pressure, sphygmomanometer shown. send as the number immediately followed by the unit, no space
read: 46mmHg
